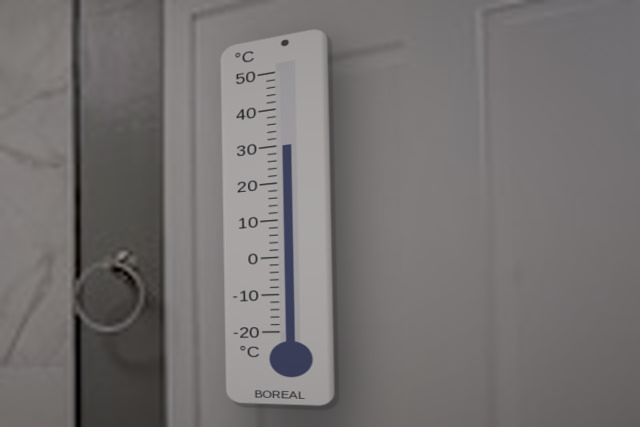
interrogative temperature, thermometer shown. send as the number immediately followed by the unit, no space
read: 30°C
